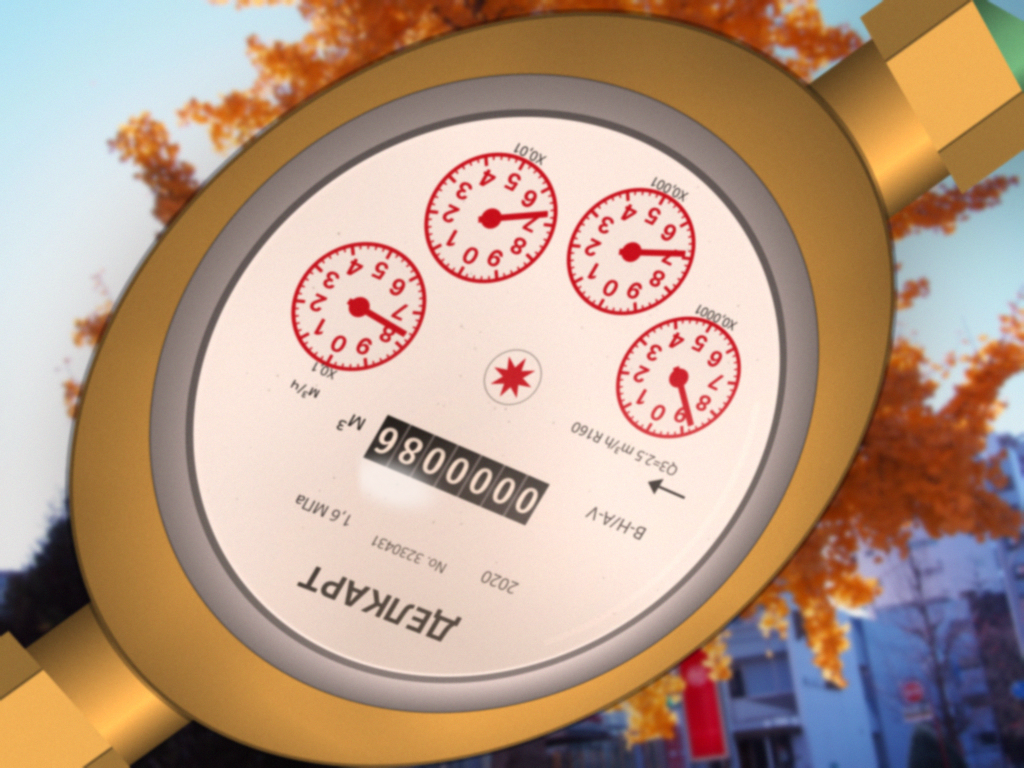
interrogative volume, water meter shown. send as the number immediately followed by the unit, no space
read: 86.7668m³
